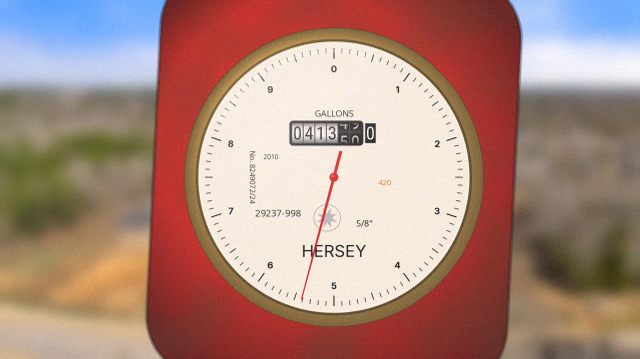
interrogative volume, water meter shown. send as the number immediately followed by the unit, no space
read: 413495.4gal
